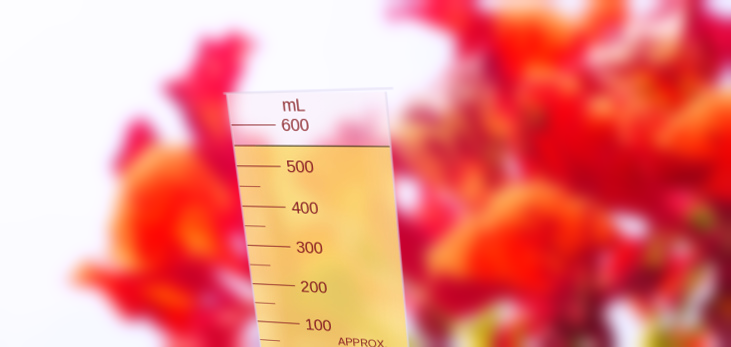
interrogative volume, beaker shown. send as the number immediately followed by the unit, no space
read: 550mL
